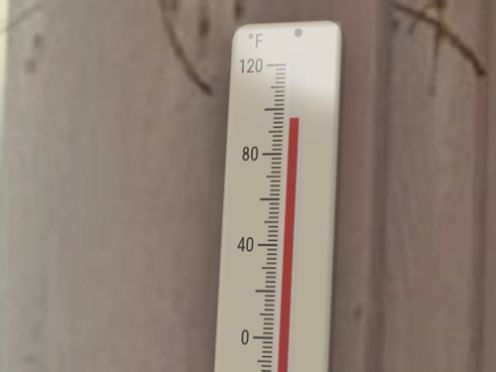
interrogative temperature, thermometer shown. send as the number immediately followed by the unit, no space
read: 96°F
